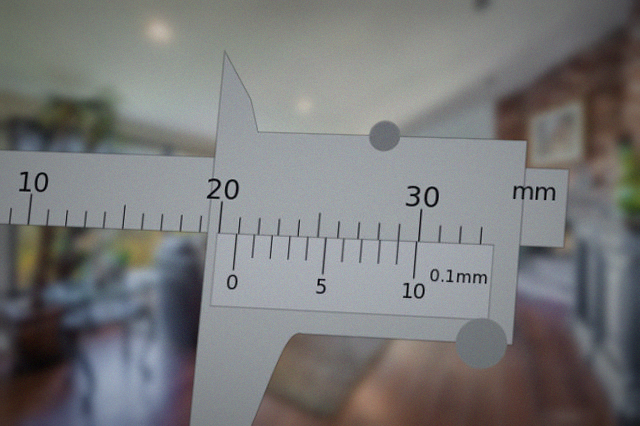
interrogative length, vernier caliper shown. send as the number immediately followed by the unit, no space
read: 20.9mm
